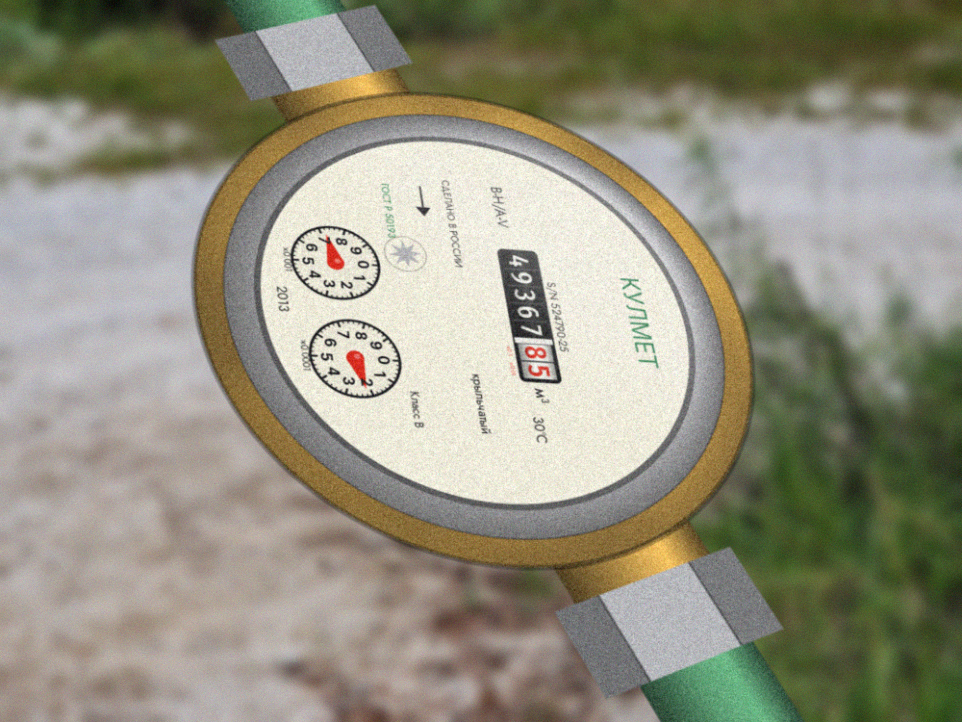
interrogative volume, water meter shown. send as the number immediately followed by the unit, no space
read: 49367.8572m³
